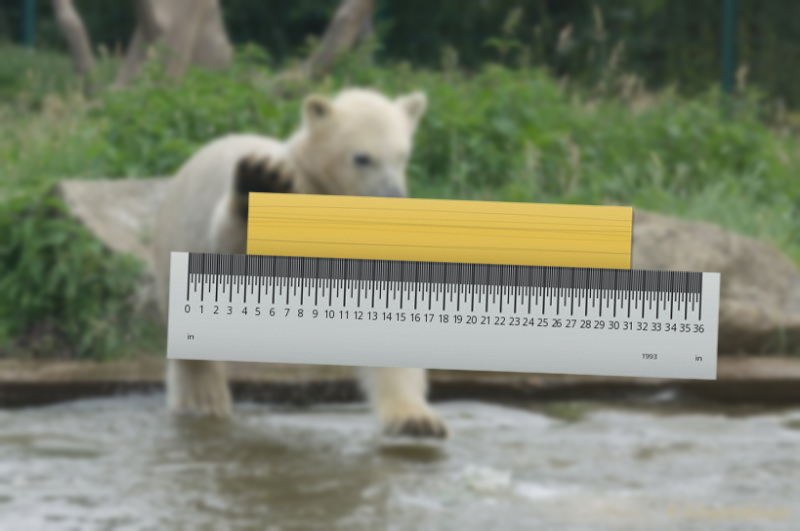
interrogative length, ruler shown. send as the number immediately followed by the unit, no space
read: 27in
